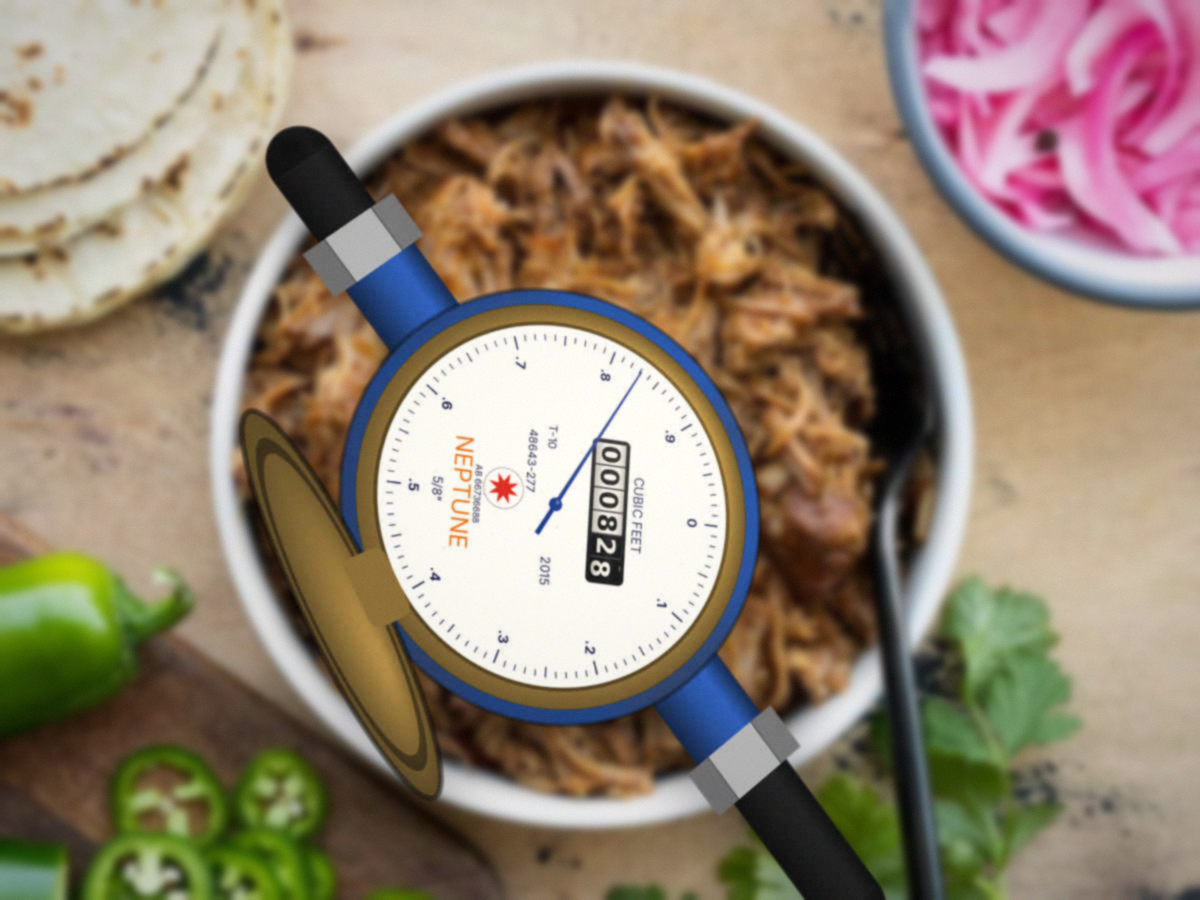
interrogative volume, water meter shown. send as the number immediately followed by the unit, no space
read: 827.83ft³
